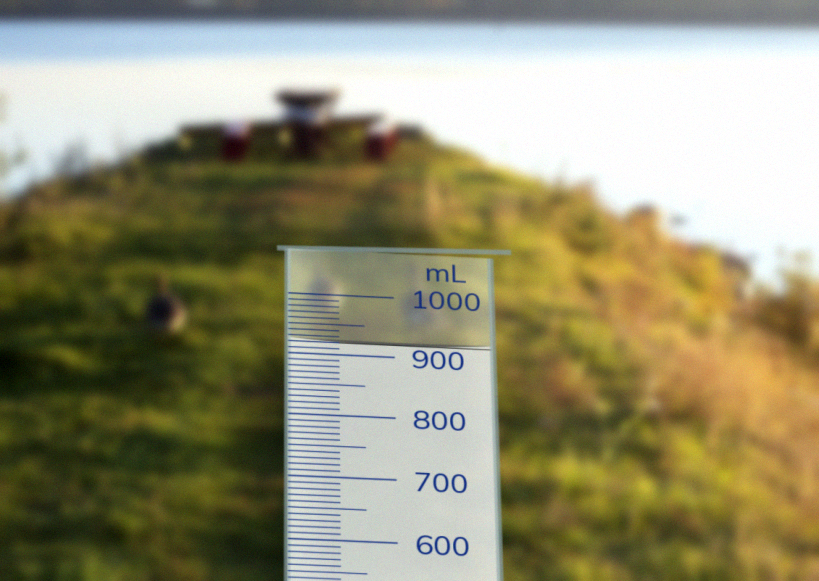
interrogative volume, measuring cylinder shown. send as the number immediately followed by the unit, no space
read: 920mL
